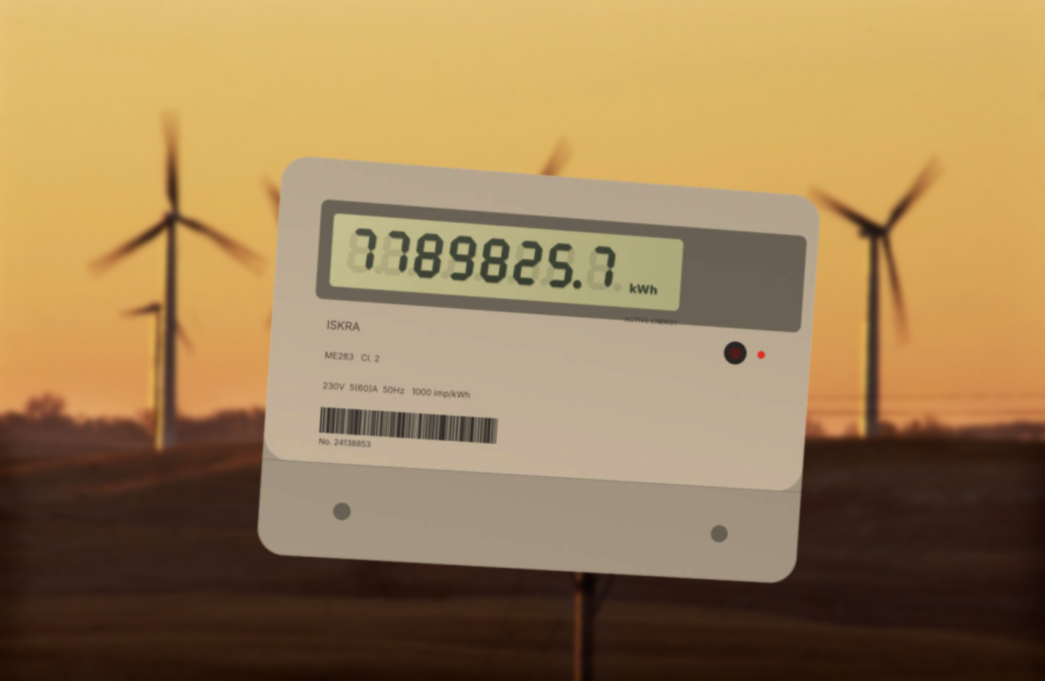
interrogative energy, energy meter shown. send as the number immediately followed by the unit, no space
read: 7789825.7kWh
